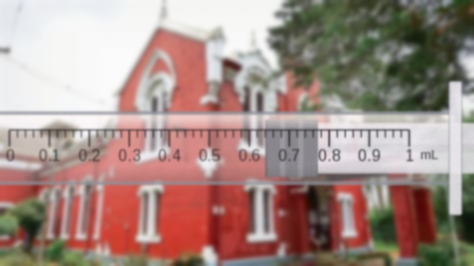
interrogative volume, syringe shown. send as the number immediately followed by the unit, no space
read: 0.64mL
